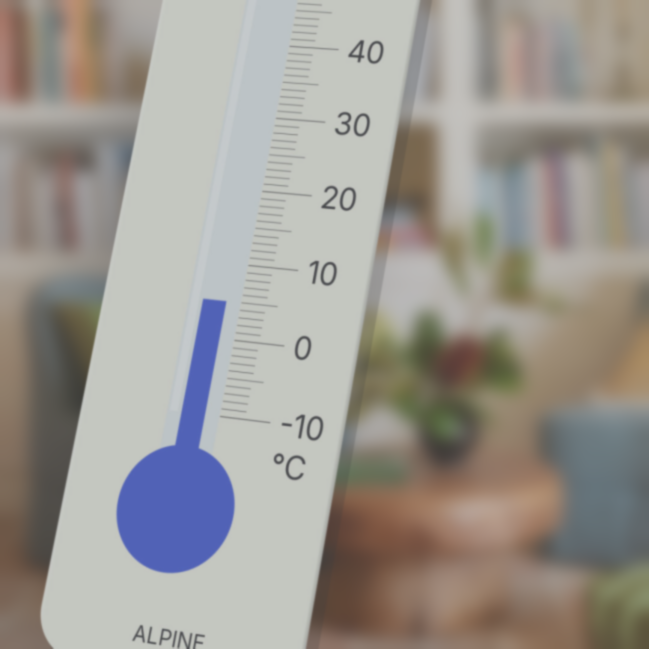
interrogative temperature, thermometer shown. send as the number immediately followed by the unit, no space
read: 5°C
